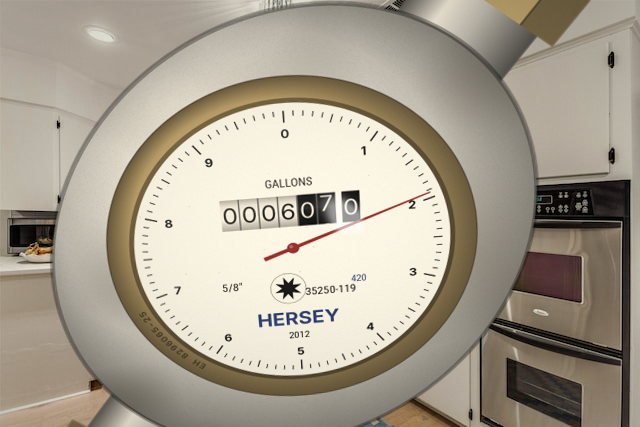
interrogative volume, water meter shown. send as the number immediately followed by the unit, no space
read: 6071.9gal
